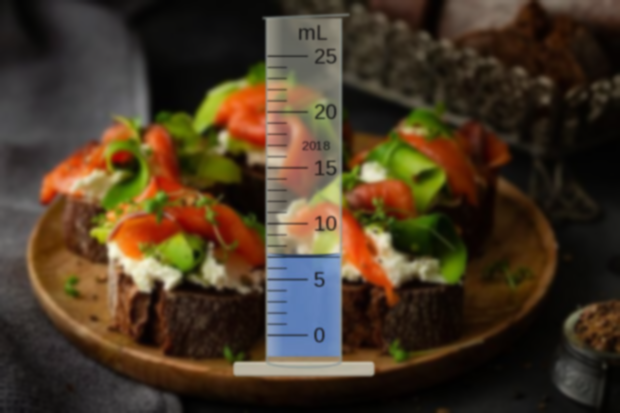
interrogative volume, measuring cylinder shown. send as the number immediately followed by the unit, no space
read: 7mL
